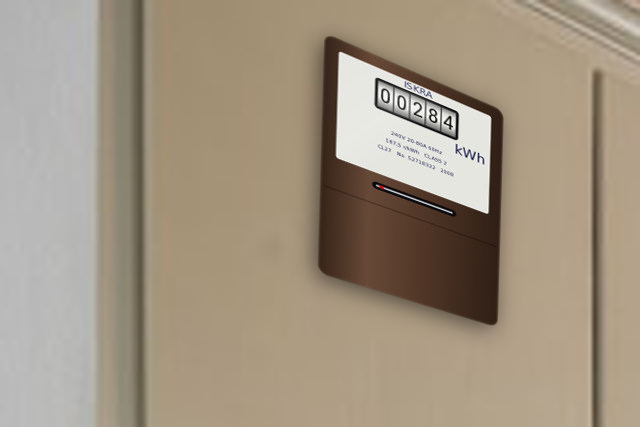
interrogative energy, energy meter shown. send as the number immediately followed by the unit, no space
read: 284kWh
